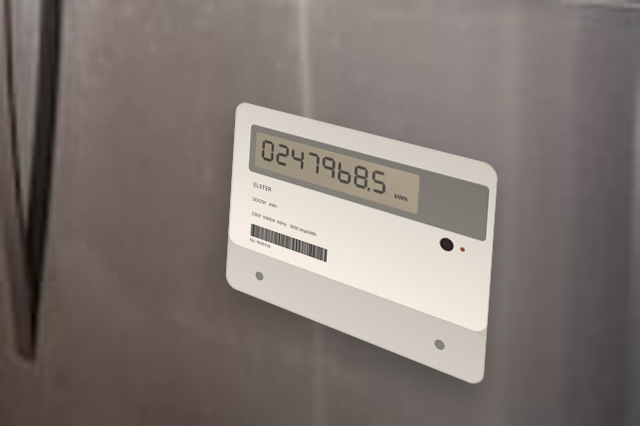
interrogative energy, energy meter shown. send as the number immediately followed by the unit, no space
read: 247968.5kWh
